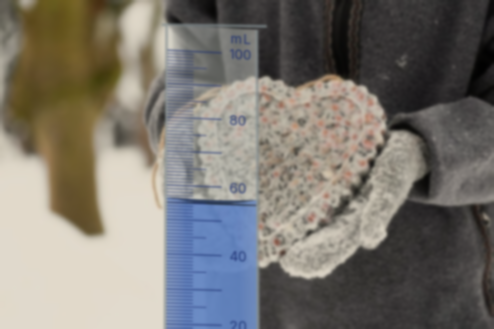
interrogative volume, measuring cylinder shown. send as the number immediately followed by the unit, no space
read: 55mL
